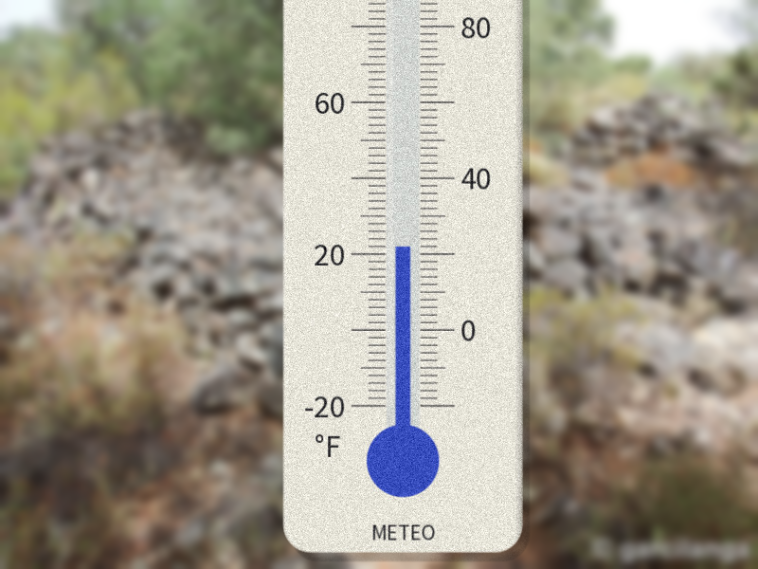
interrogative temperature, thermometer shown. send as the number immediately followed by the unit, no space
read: 22°F
